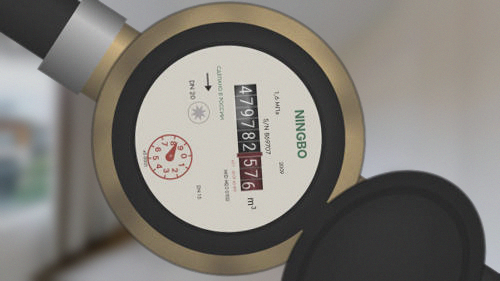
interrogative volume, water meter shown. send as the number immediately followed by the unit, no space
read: 479782.5758m³
